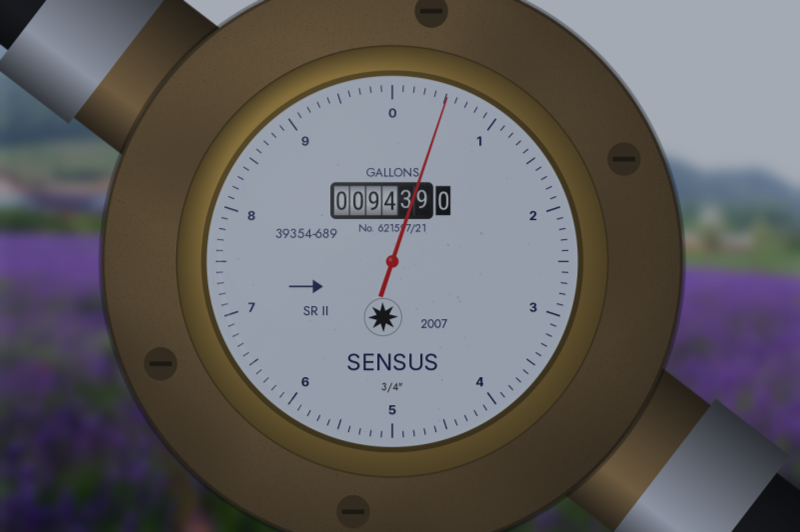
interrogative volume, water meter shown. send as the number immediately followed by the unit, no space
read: 94390.5gal
